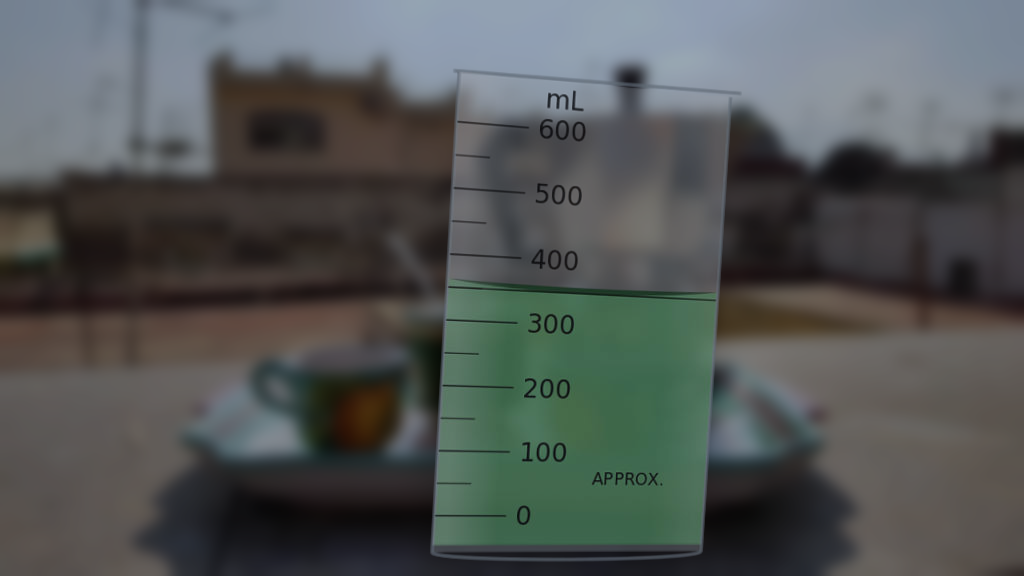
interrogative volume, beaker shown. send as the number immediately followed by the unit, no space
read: 350mL
